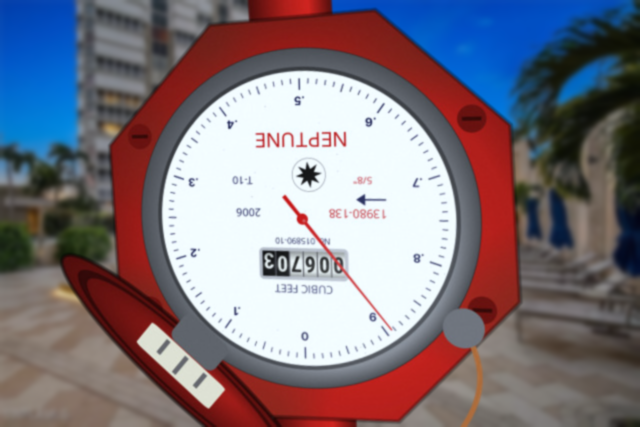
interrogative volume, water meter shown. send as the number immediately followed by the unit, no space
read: 6702.89ft³
